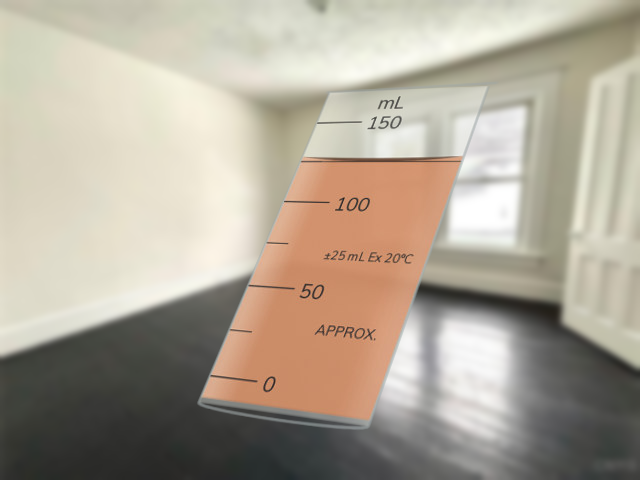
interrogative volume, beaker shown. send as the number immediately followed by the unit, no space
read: 125mL
